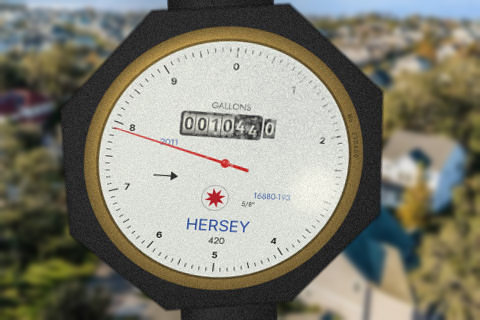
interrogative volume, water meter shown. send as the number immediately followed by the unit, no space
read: 10437.9gal
